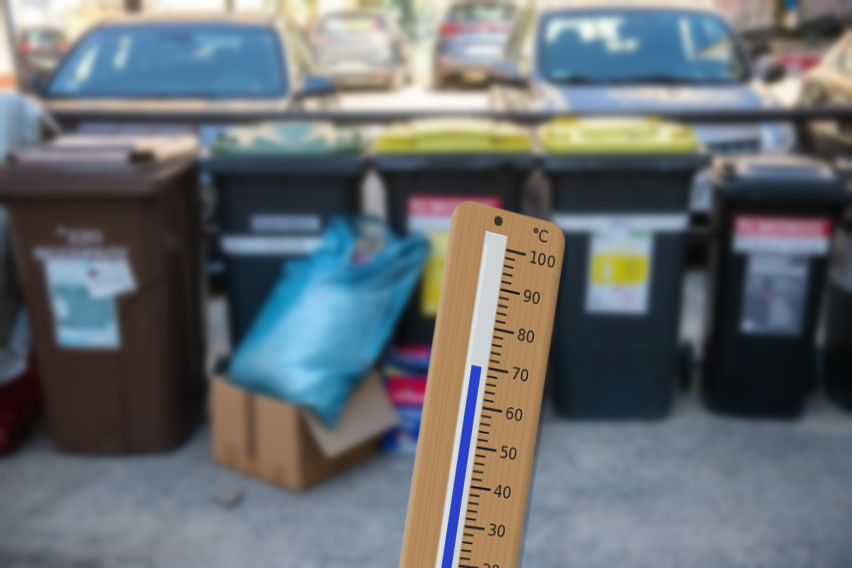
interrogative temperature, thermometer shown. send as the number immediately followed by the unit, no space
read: 70°C
